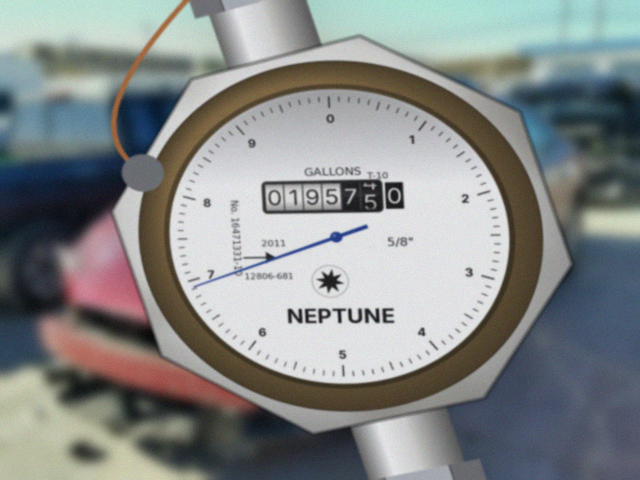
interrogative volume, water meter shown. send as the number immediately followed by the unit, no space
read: 195746.9gal
